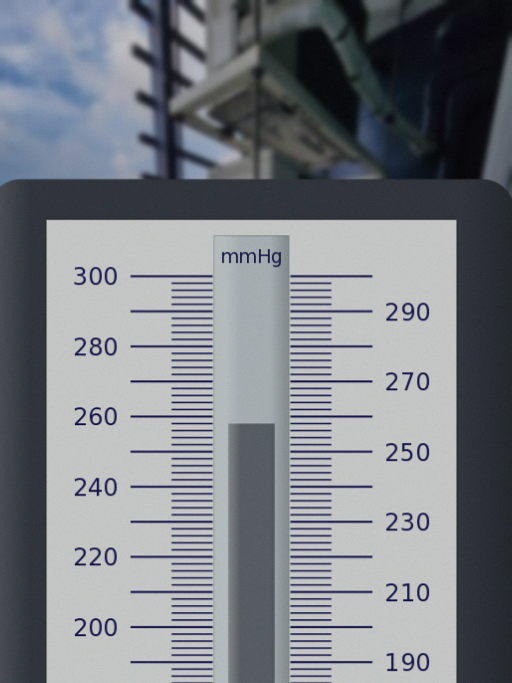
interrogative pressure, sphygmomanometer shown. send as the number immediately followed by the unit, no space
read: 258mmHg
